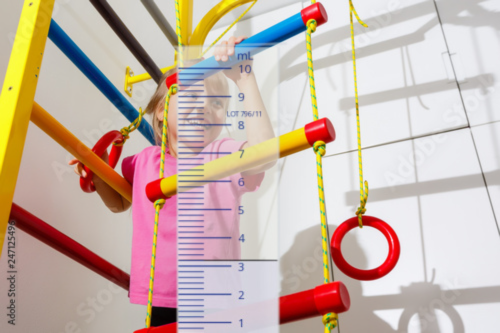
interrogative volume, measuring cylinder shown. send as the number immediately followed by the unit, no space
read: 3.2mL
